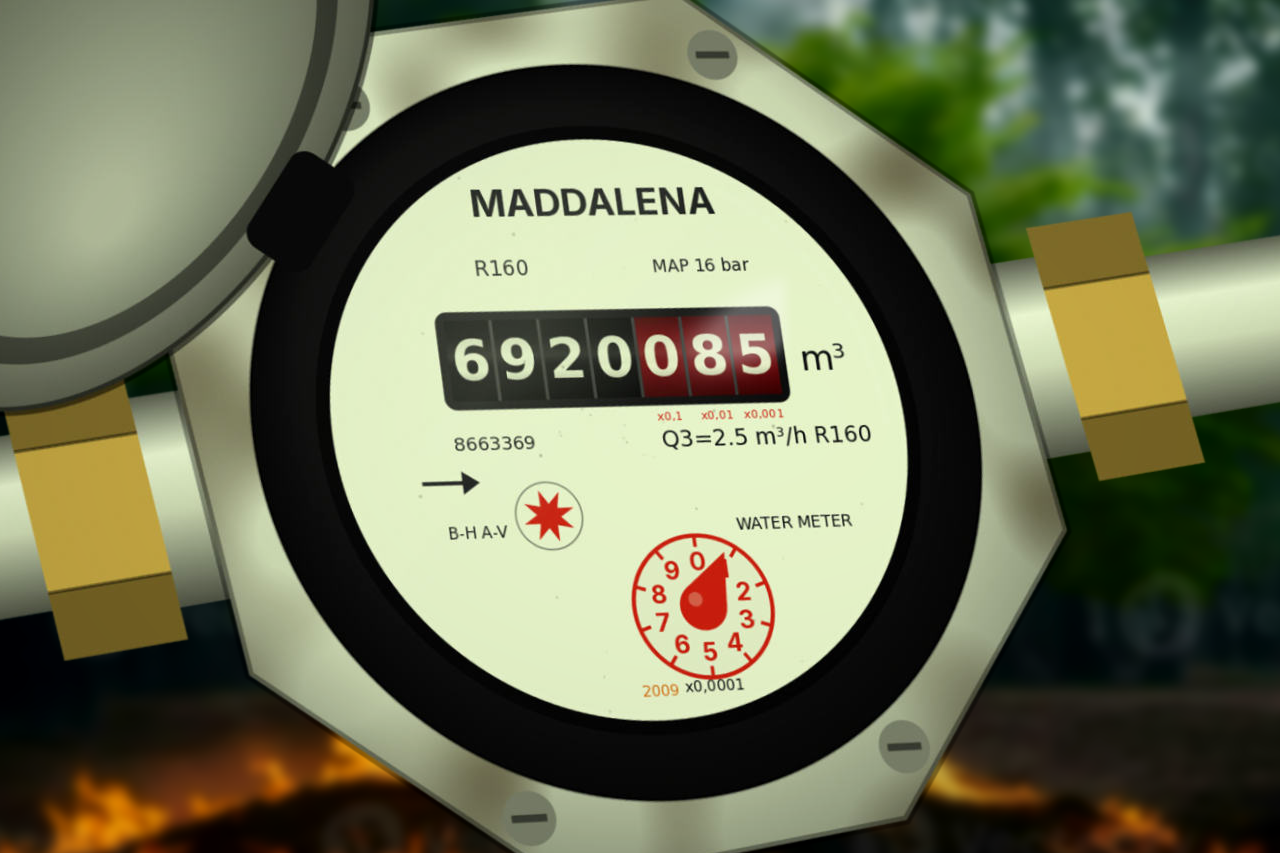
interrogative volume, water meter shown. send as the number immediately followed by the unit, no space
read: 6920.0850m³
